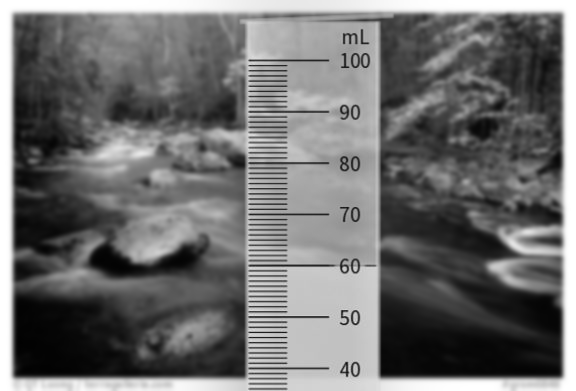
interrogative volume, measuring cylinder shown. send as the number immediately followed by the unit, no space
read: 60mL
